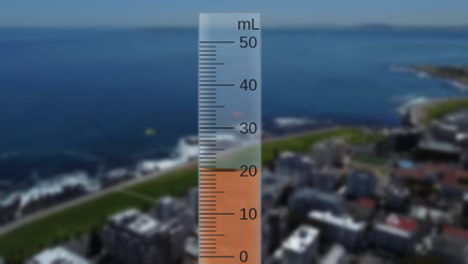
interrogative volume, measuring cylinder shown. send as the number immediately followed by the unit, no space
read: 20mL
